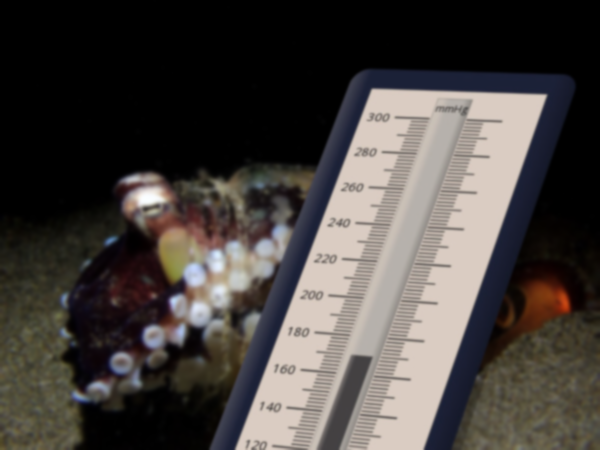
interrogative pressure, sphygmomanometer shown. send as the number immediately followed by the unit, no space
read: 170mmHg
